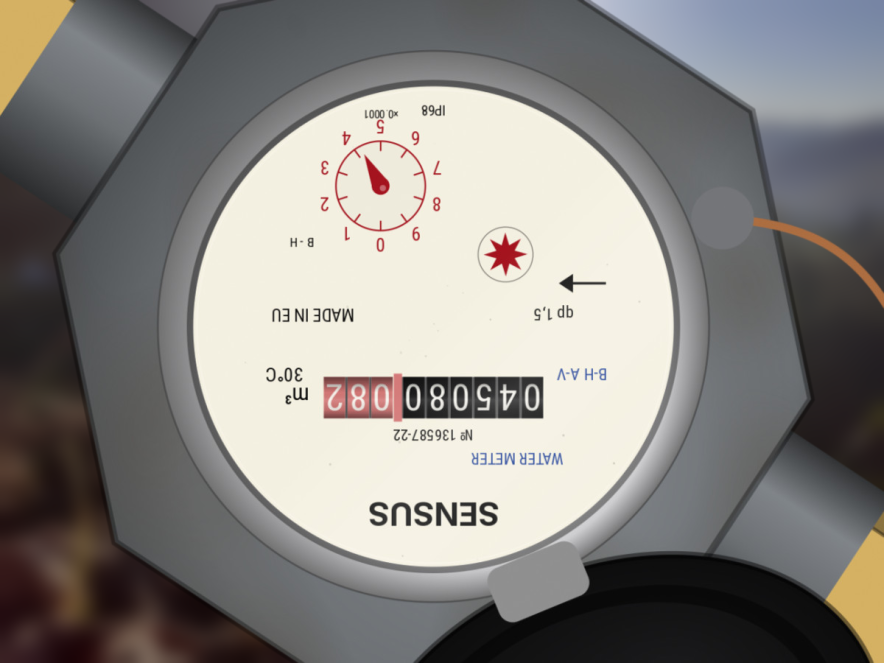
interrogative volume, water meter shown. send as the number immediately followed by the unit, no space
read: 45080.0824m³
